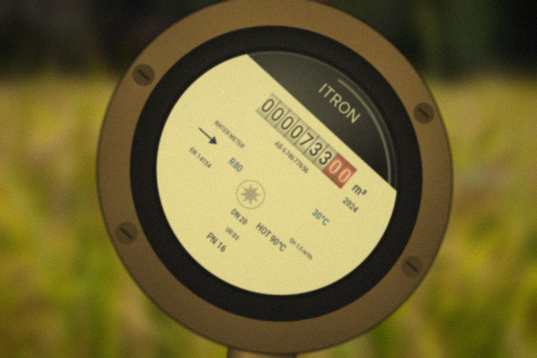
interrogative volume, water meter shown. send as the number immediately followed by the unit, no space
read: 733.00m³
